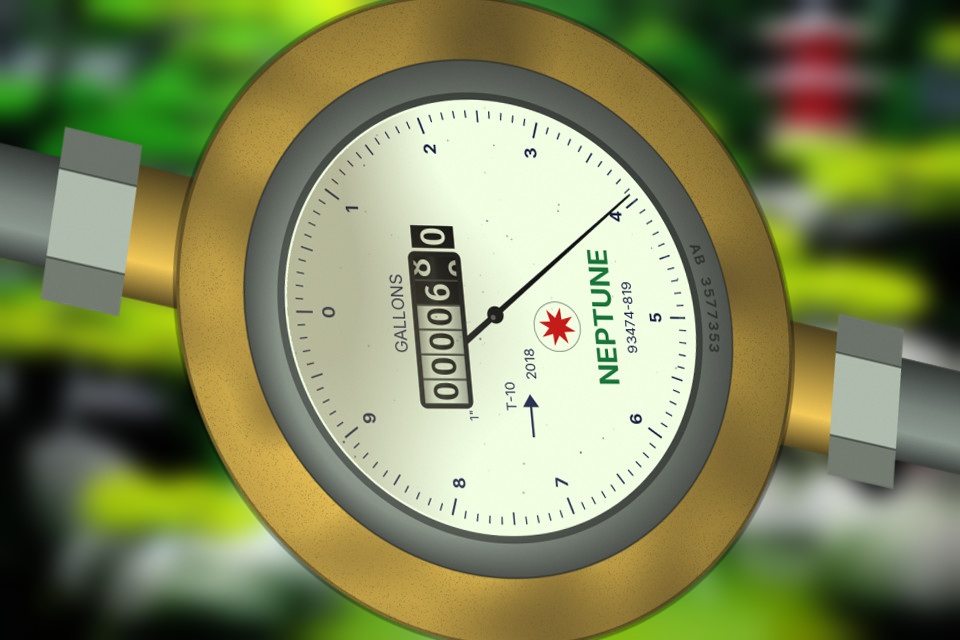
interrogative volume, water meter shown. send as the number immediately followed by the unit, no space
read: 683.9gal
